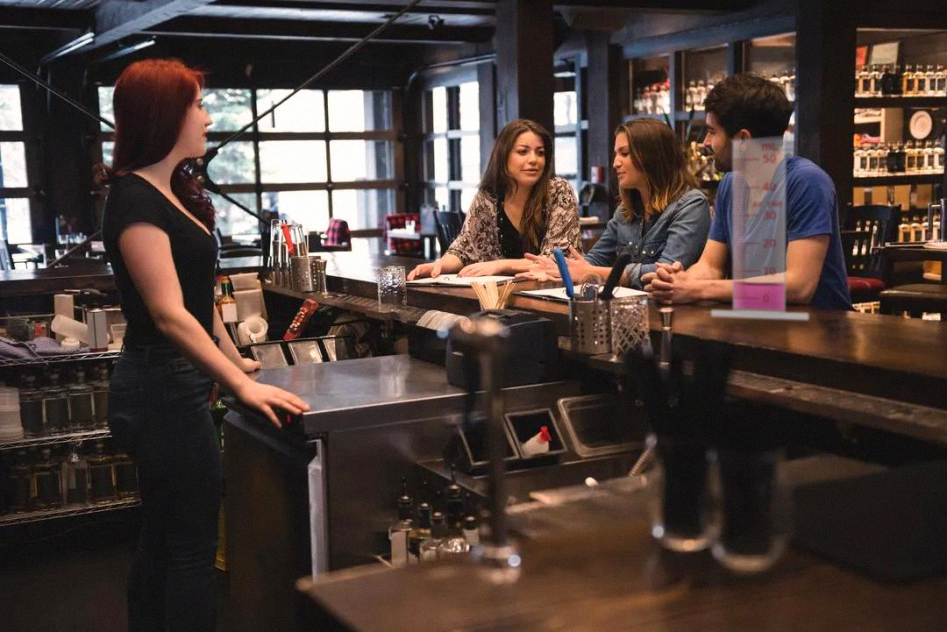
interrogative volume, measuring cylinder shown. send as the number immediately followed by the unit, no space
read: 5mL
